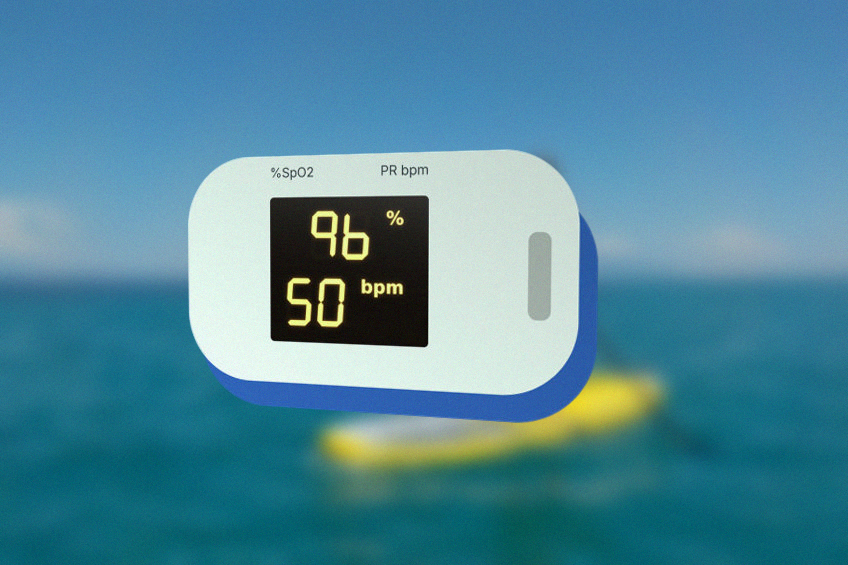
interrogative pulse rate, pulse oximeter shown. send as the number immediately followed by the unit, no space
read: 50bpm
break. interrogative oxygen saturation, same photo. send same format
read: 96%
